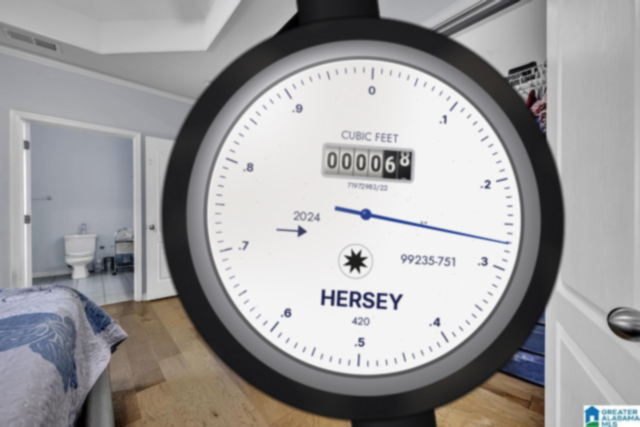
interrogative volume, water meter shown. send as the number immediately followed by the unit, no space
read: 68.27ft³
